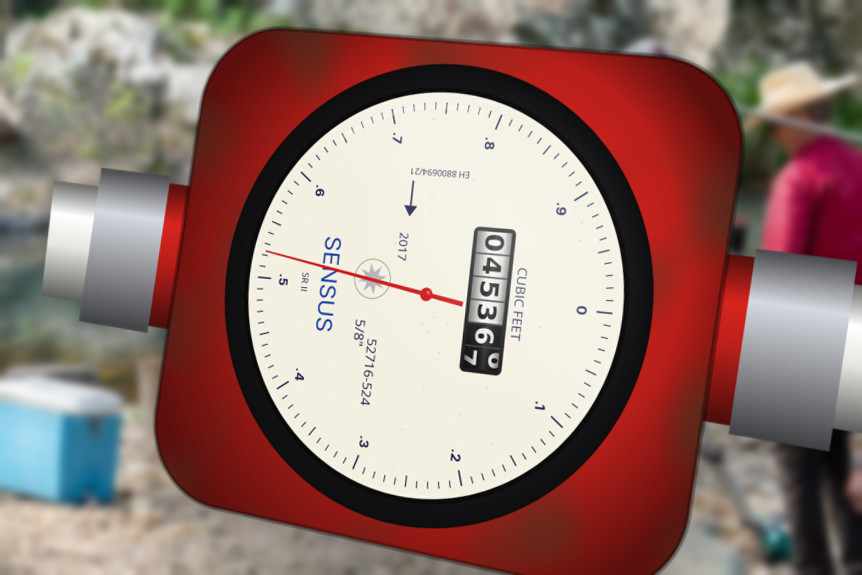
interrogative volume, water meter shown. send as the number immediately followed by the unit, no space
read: 45366.52ft³
